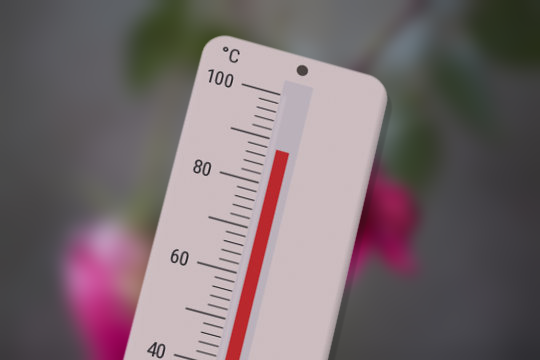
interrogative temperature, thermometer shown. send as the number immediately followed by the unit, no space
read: 88°C
